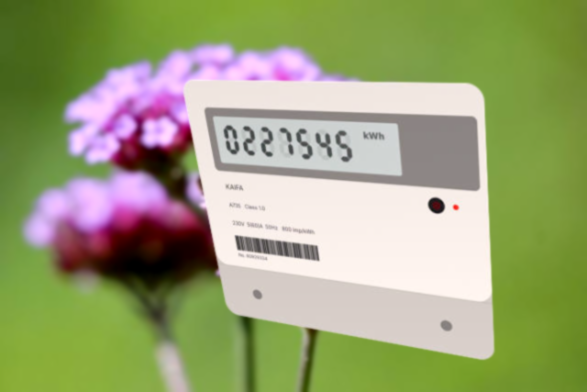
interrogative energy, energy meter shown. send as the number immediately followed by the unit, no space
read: 227545kWh
